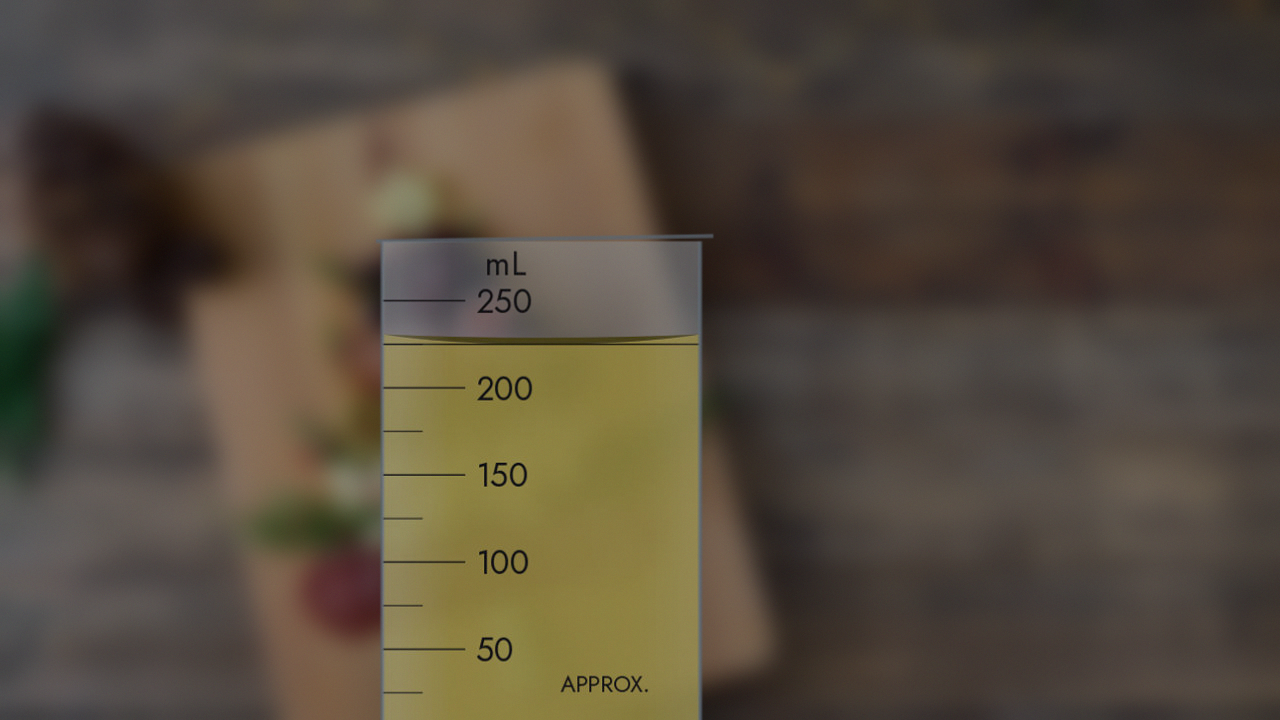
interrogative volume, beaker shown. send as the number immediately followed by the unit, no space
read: 225mL
